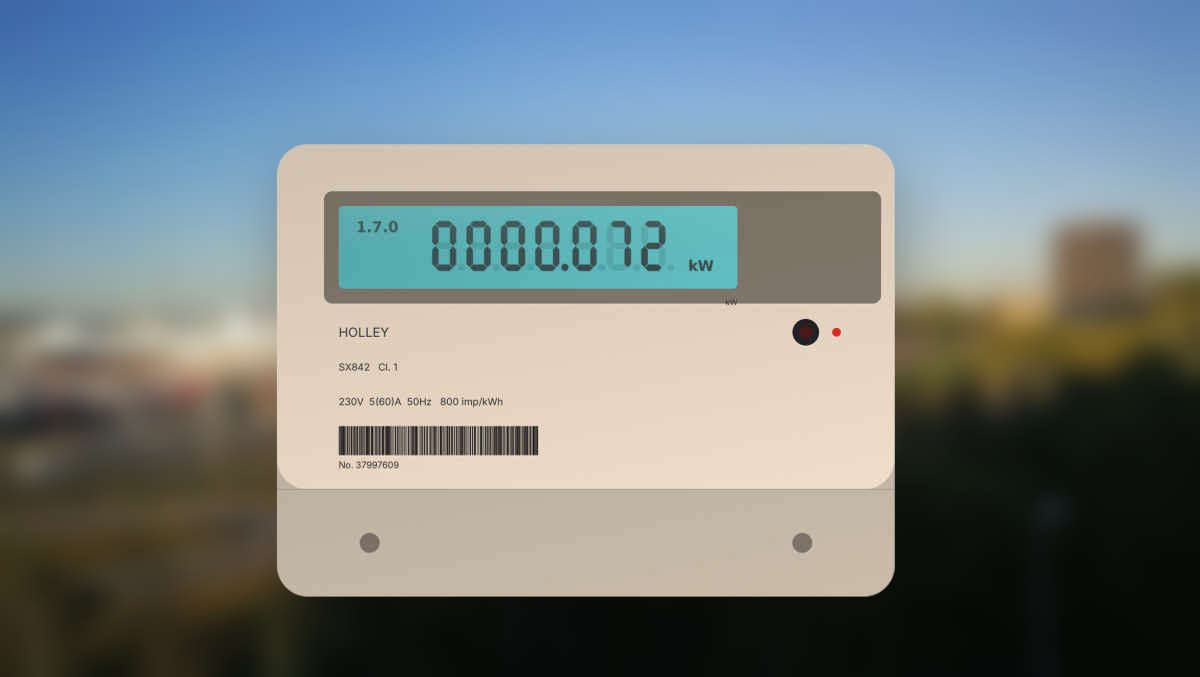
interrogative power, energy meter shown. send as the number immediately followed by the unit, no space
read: 0.072kW
